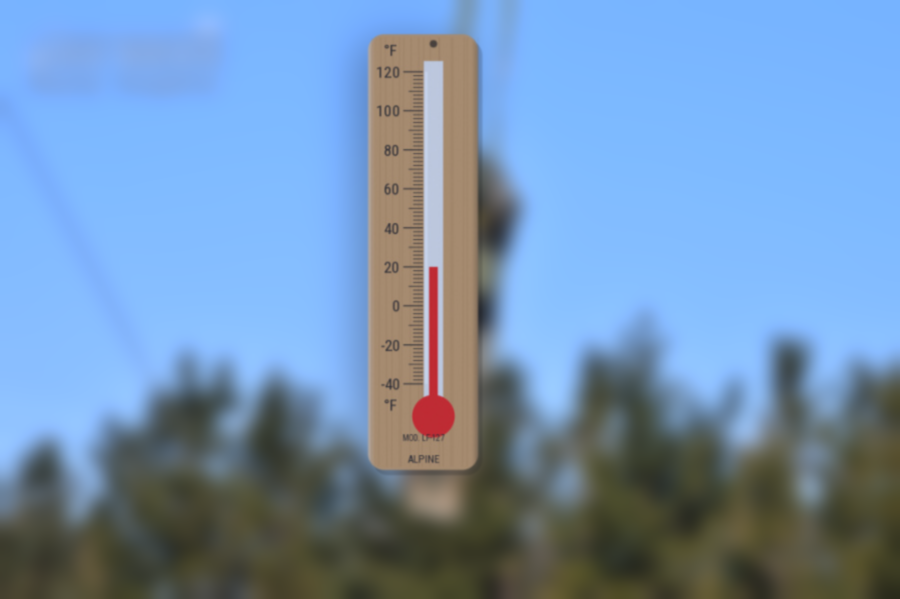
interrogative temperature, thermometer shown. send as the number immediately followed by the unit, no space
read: 20°F
